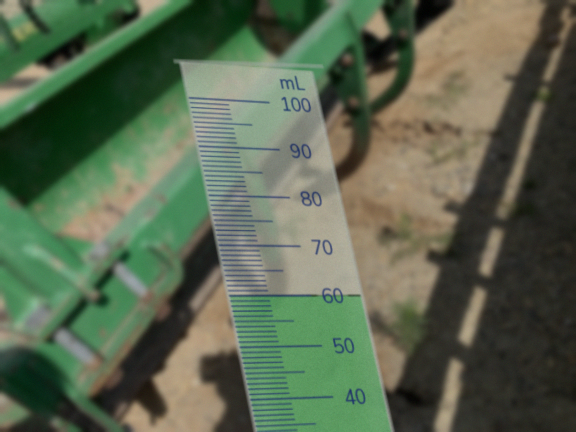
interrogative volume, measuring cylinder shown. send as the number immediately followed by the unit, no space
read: 60mL
